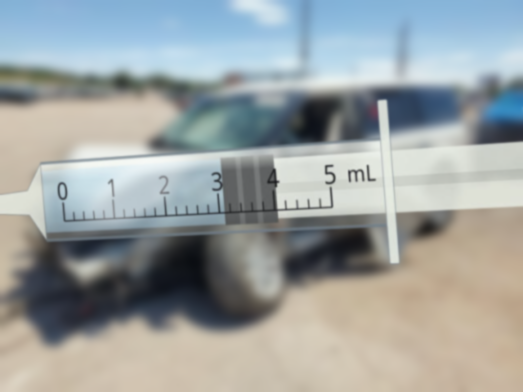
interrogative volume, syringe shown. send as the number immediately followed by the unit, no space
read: 3.1mL
